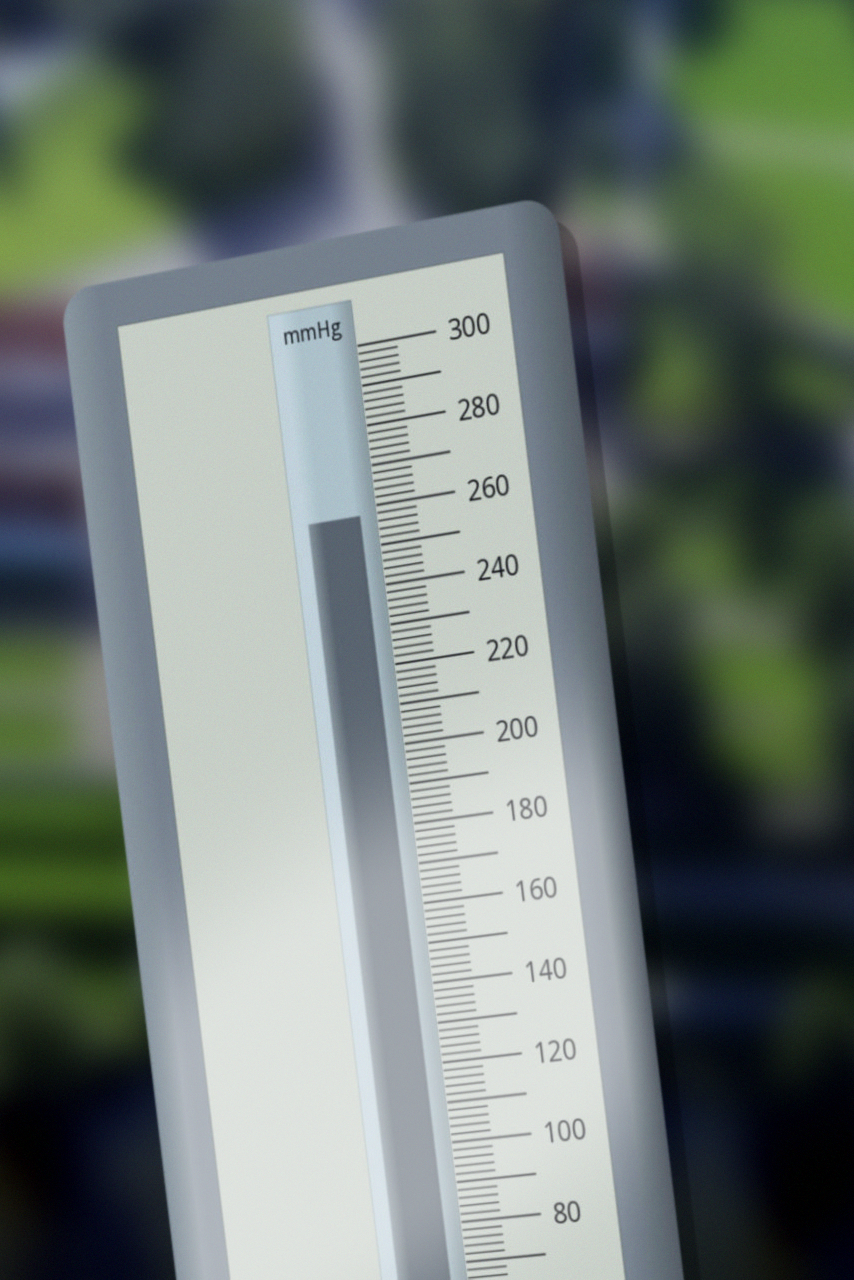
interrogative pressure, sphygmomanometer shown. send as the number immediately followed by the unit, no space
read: 258mmHg
